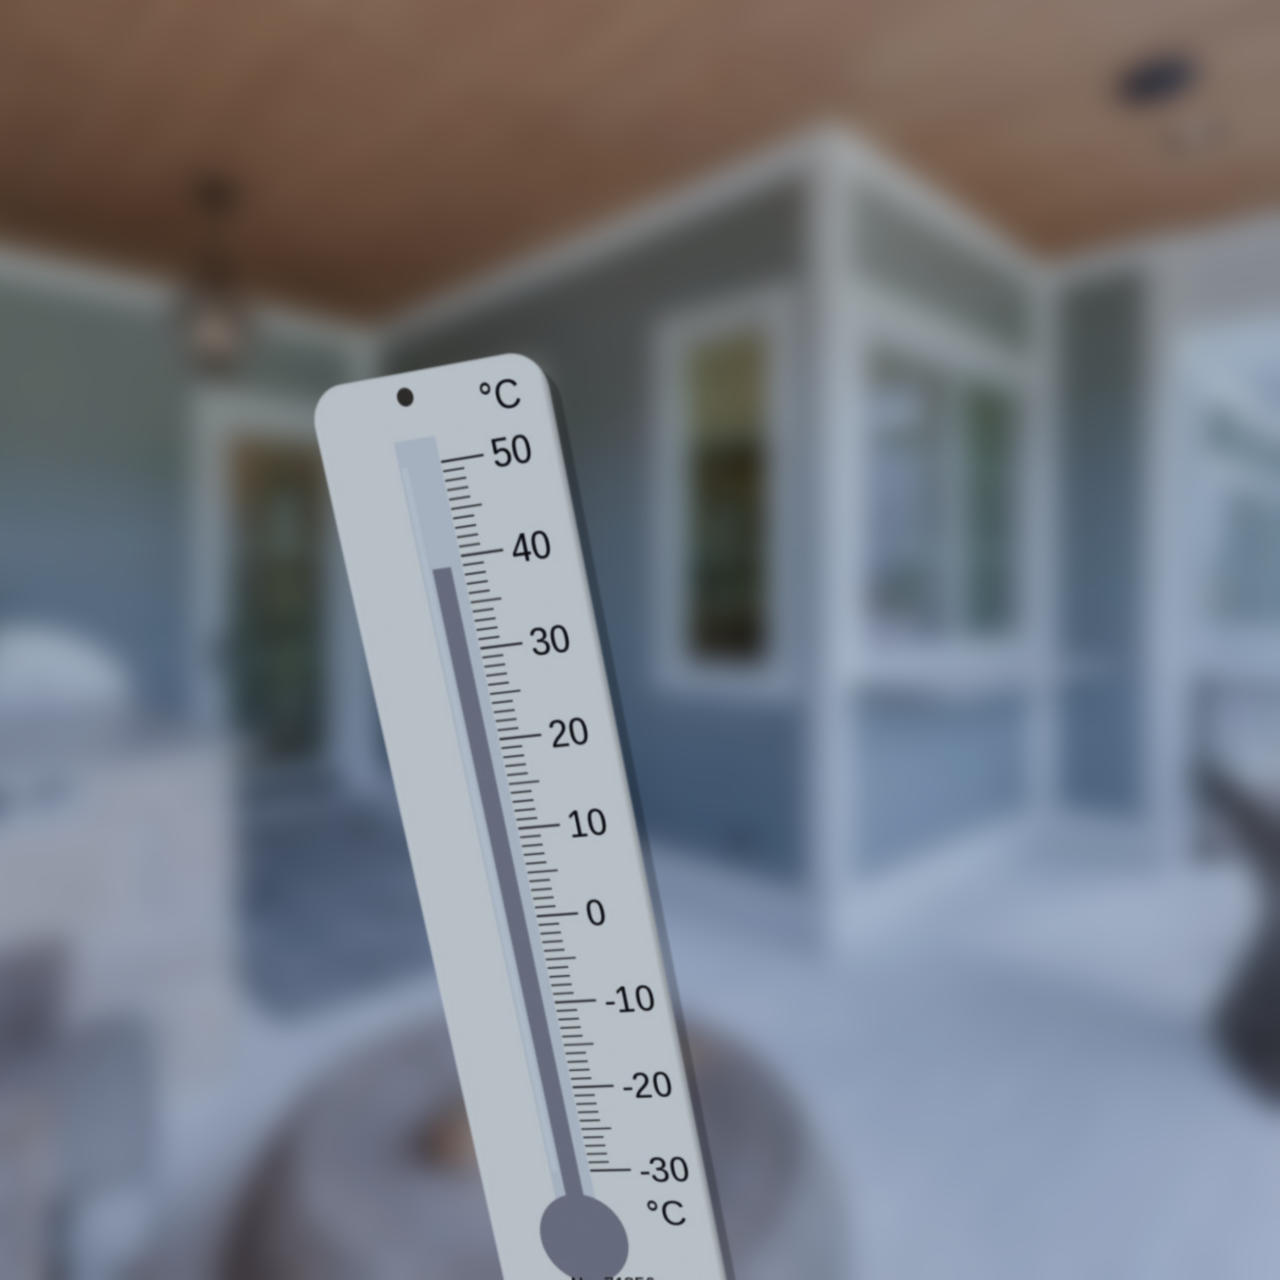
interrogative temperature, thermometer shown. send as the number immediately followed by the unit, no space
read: 39°C
